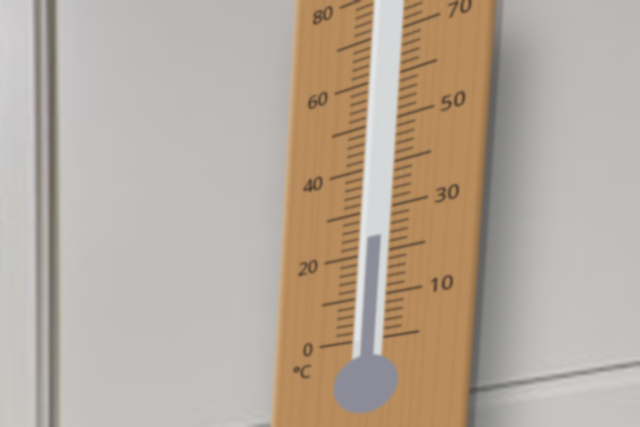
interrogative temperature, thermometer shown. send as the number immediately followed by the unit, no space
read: 24°C
